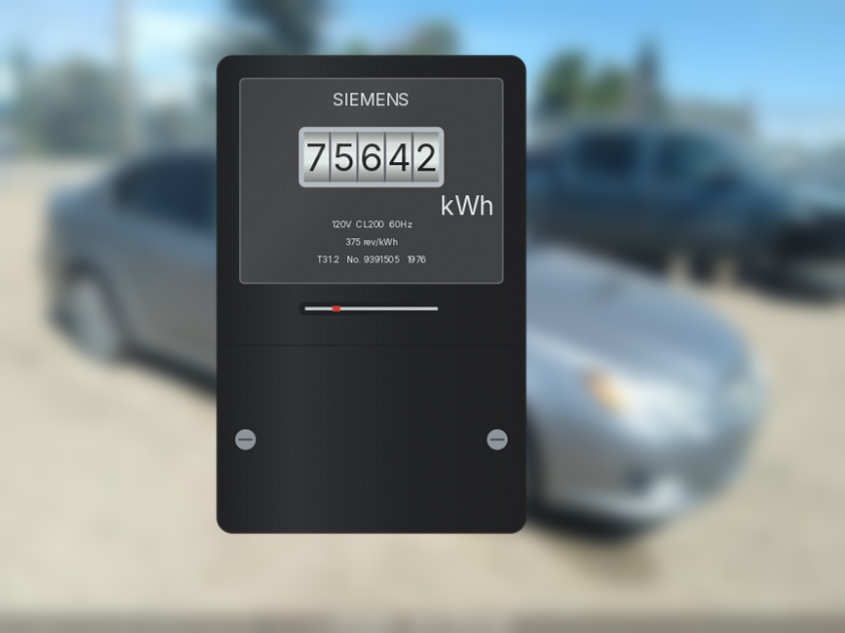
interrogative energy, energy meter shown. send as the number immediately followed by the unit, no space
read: 75642kWh
